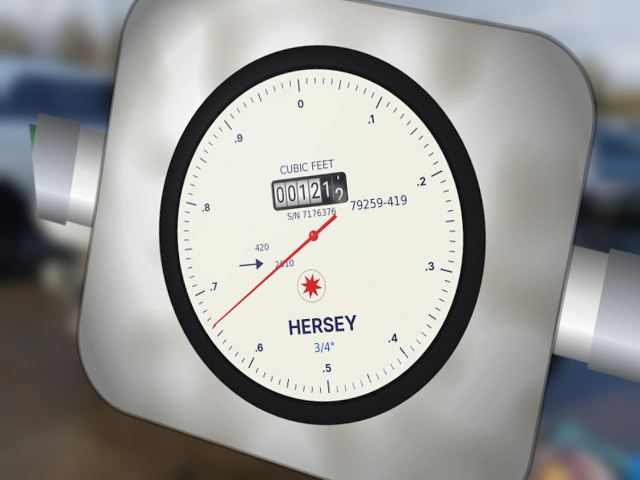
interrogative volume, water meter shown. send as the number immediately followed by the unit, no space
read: 1211.66ft³
